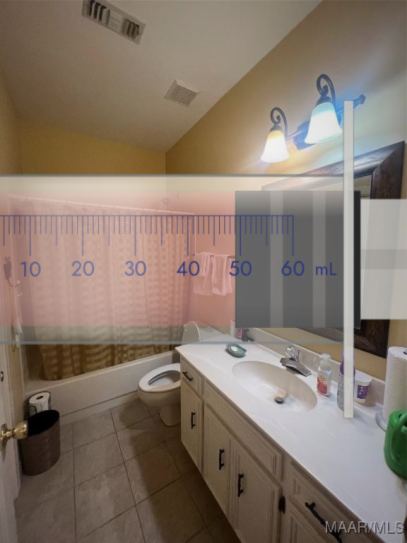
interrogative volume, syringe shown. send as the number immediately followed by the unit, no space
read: 49mL
